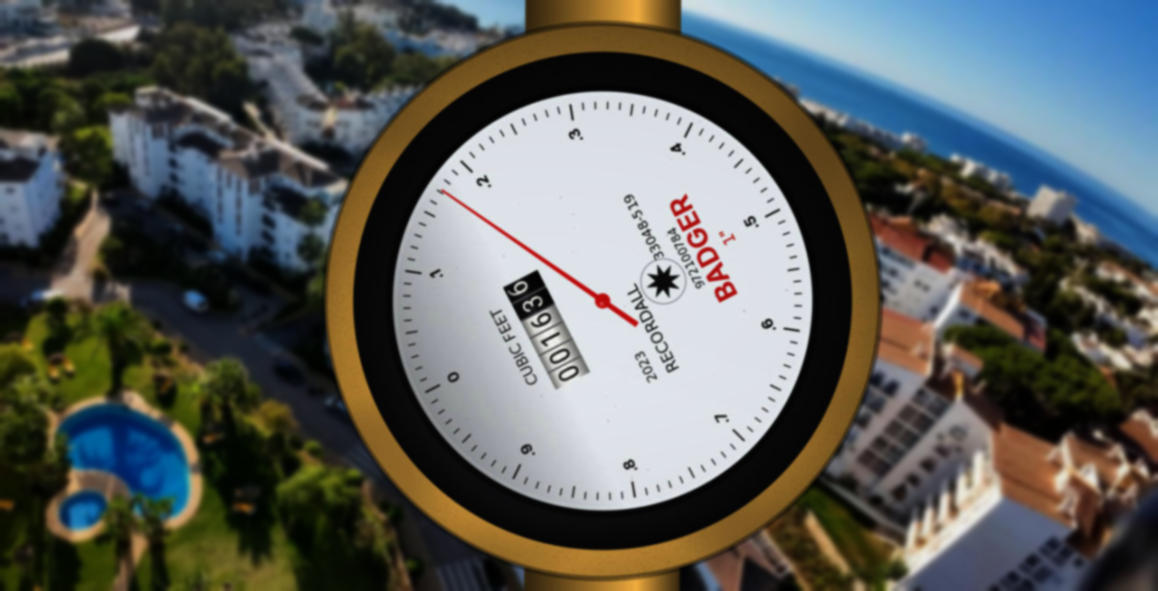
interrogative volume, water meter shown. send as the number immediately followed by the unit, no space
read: 1636.17ft³
